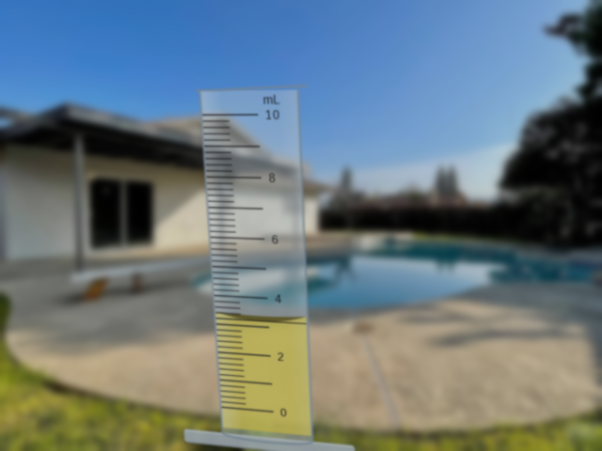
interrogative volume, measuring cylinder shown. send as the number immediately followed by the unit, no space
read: 3.2mL
